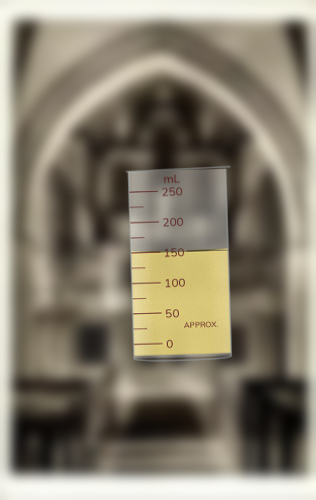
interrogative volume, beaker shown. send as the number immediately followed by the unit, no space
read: 150mL
